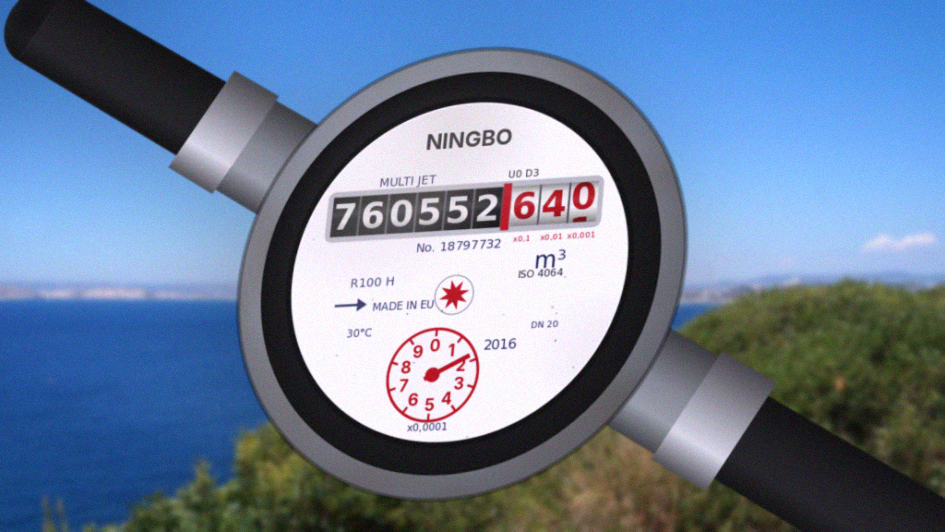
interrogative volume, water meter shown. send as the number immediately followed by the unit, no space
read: 760552.6401m³
